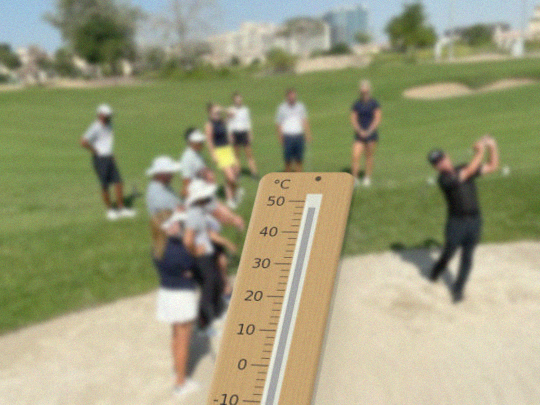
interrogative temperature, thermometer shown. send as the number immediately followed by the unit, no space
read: 48°C
